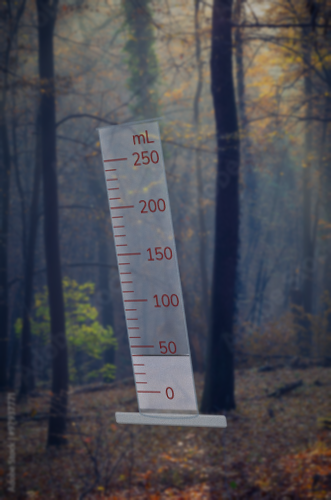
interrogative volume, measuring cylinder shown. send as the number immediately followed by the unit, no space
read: 40mL
